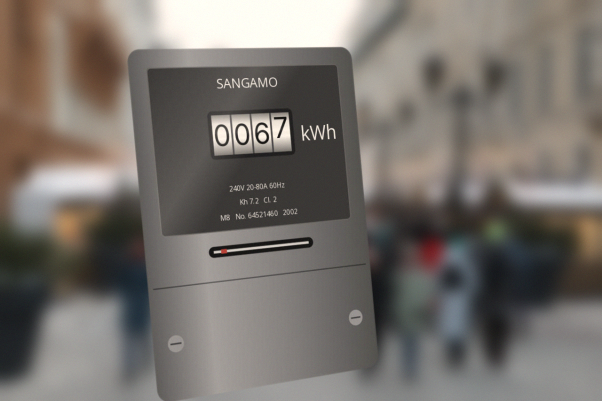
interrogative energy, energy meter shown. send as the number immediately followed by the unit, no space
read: 67kWh
